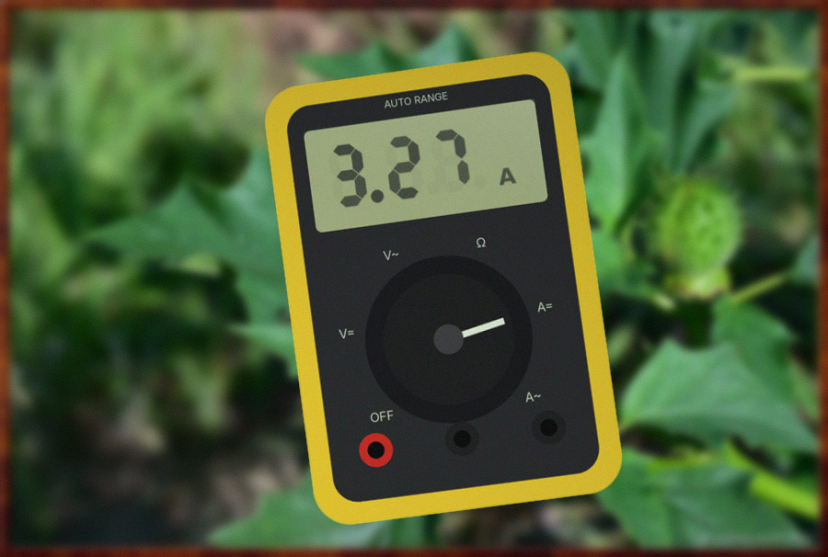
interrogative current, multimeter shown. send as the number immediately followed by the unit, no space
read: 3.27A
